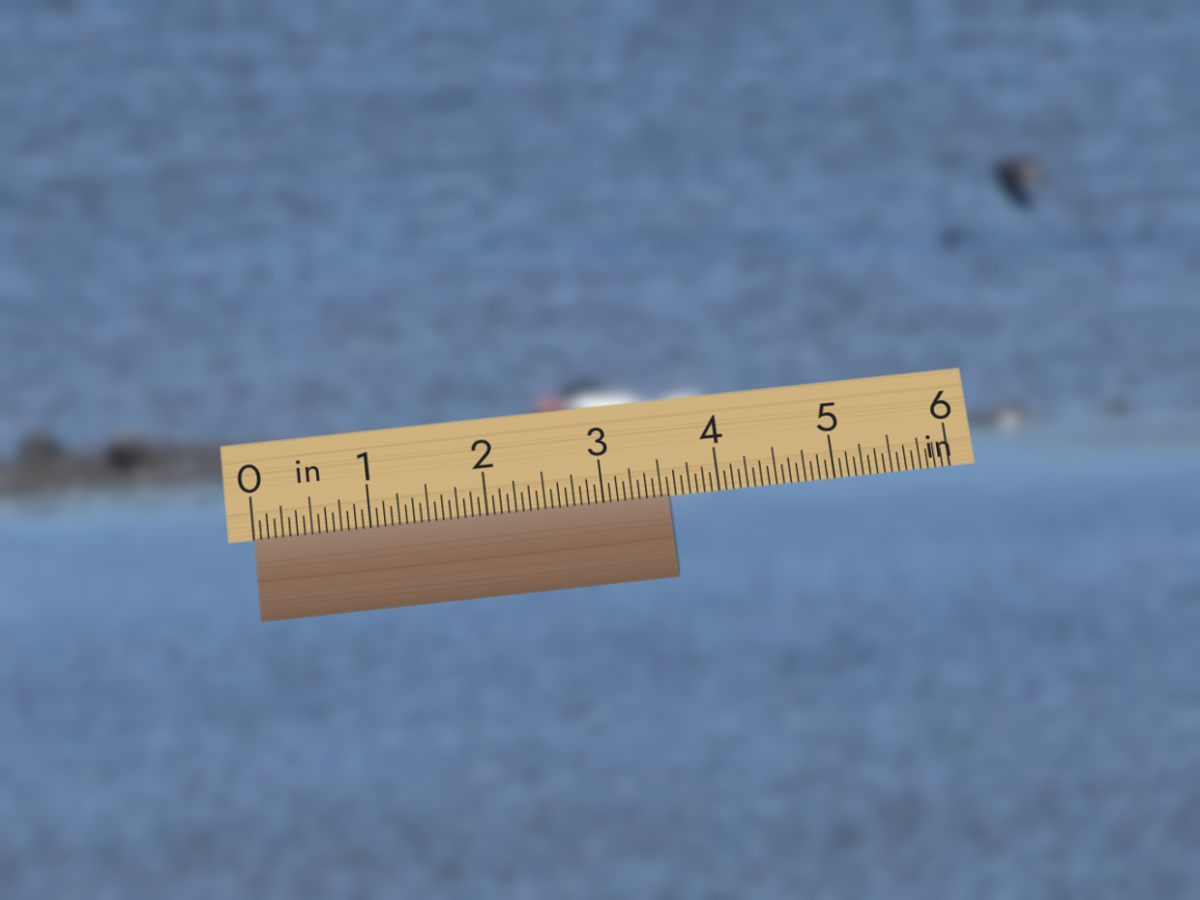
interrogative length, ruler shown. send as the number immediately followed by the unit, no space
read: 3.5625in
